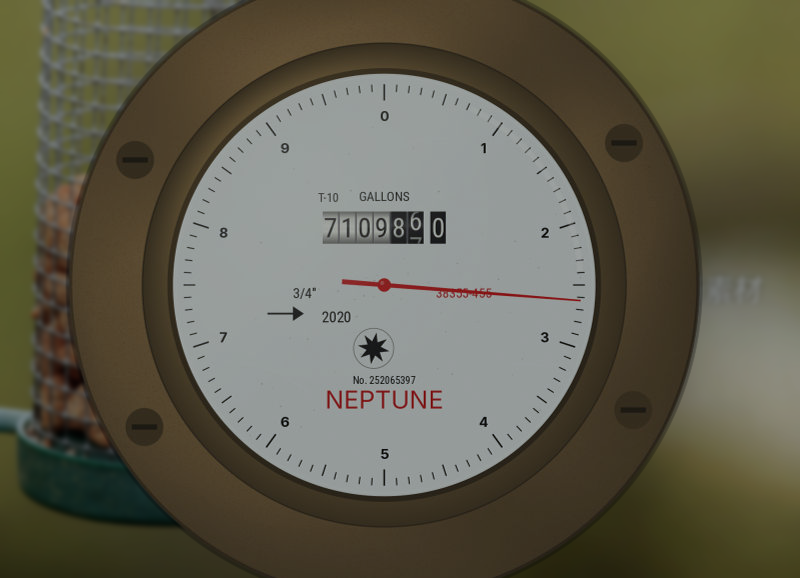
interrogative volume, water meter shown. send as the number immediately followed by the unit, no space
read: 7109862.6gal
